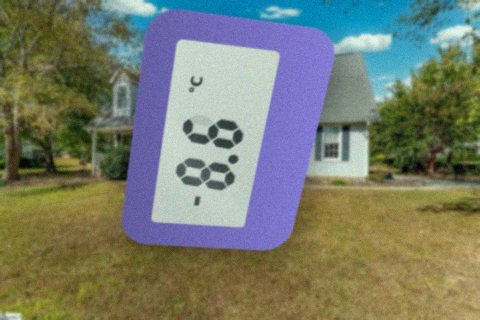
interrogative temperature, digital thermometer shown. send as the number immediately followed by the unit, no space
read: -8.6°C
